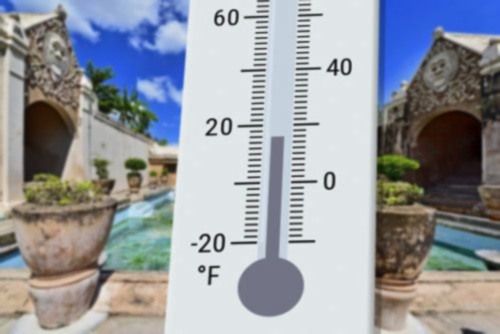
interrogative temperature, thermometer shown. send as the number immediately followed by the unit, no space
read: 16°F
